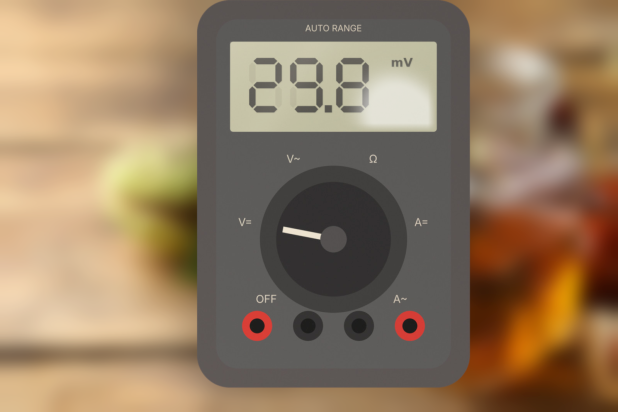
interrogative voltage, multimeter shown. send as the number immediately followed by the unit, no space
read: 29.8mV
